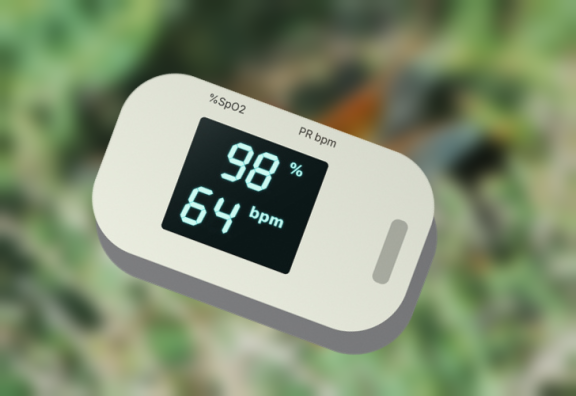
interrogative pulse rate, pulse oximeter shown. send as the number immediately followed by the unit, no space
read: 64bpm
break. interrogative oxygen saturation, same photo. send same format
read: 98%
